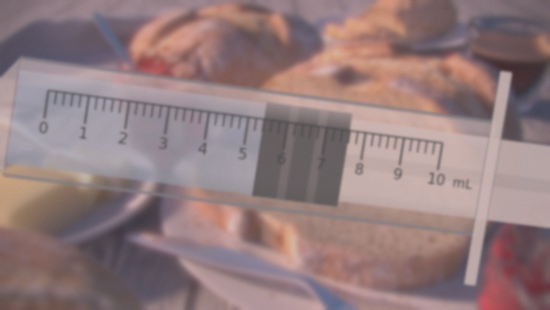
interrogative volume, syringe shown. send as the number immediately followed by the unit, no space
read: 5.4mL
